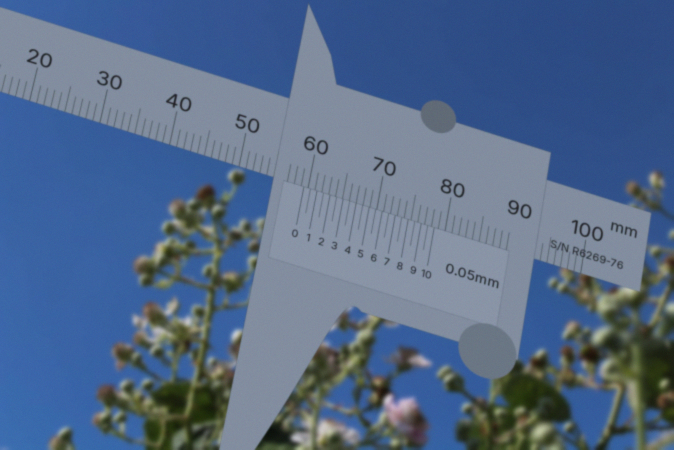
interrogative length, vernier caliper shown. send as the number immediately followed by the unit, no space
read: 59.4mm
